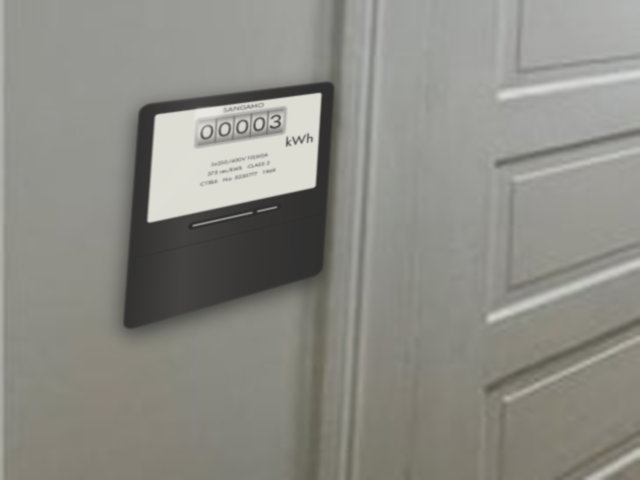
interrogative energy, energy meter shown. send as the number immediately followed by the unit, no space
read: 3kWh
